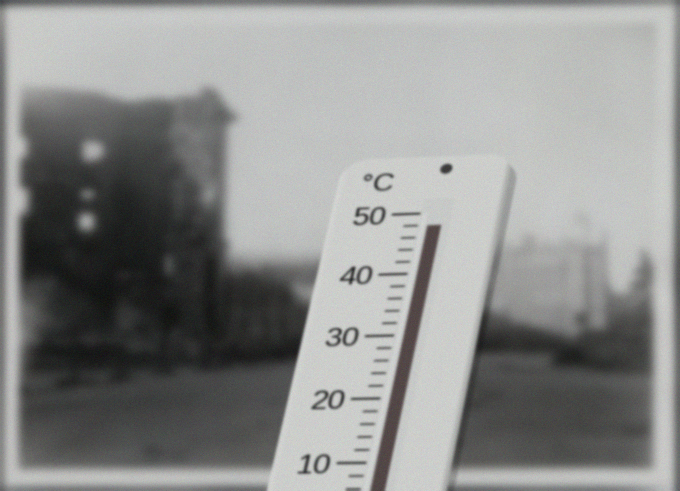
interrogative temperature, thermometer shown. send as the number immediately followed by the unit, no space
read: 48°C
